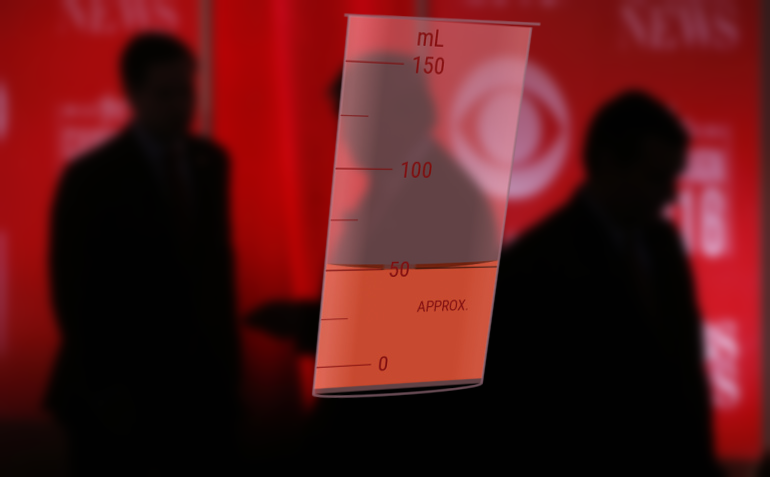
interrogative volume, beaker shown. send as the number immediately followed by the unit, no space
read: 50mL
